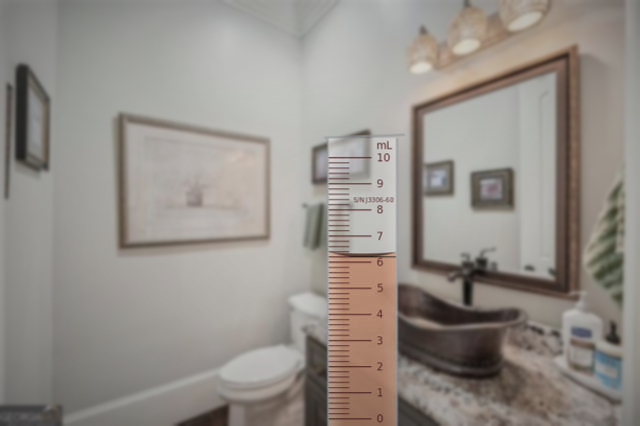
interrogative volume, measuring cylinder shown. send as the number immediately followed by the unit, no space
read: 6.2mL
